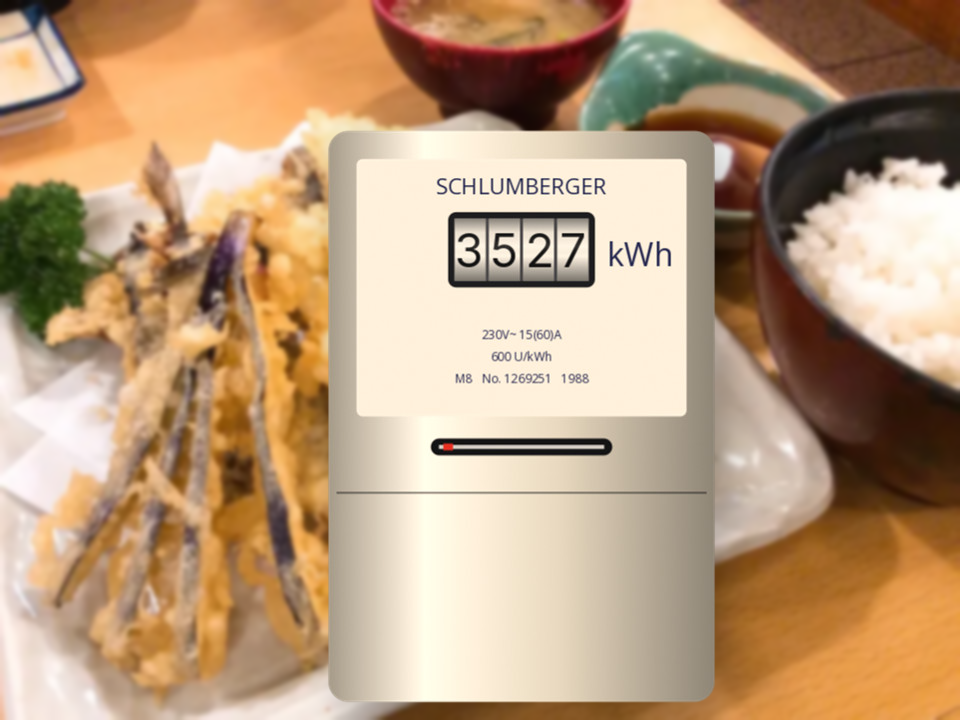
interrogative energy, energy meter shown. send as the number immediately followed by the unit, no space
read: 3527kWh
